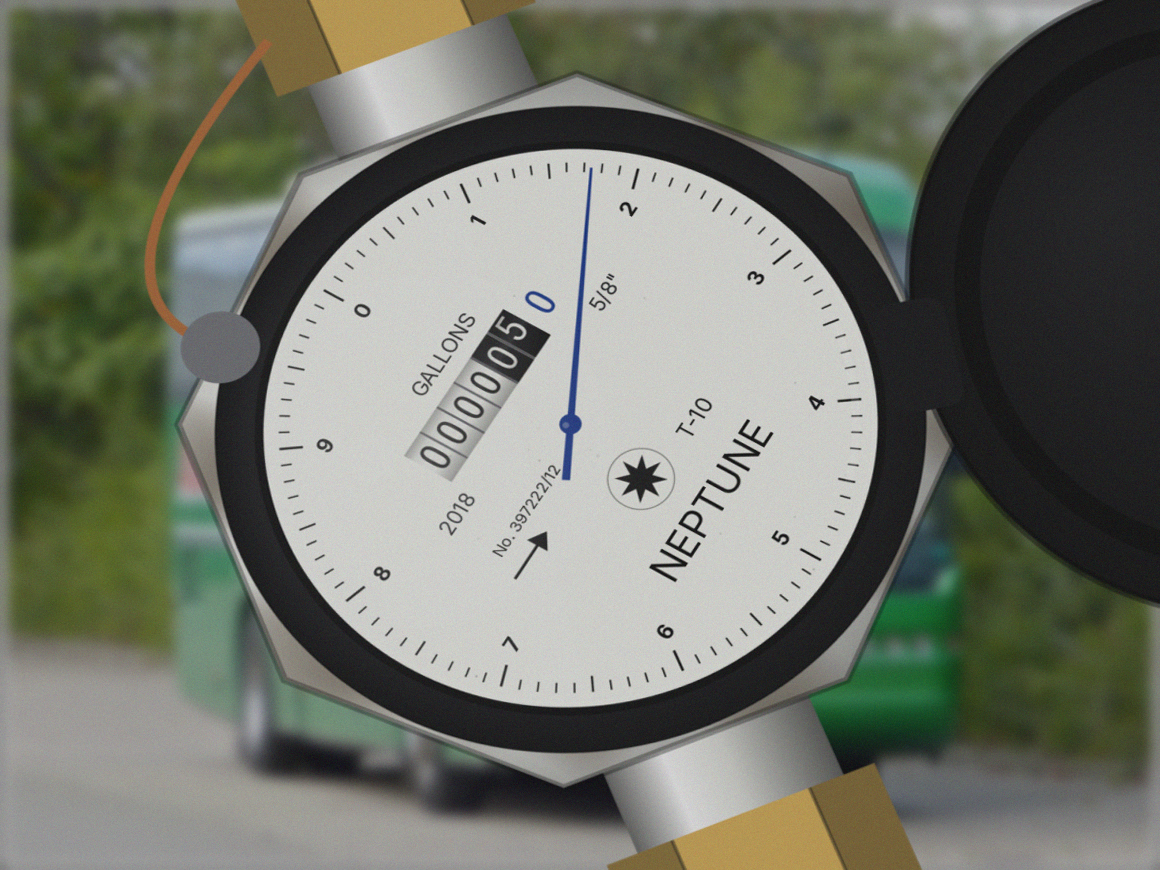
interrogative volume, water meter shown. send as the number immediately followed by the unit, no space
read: 51.7gal
